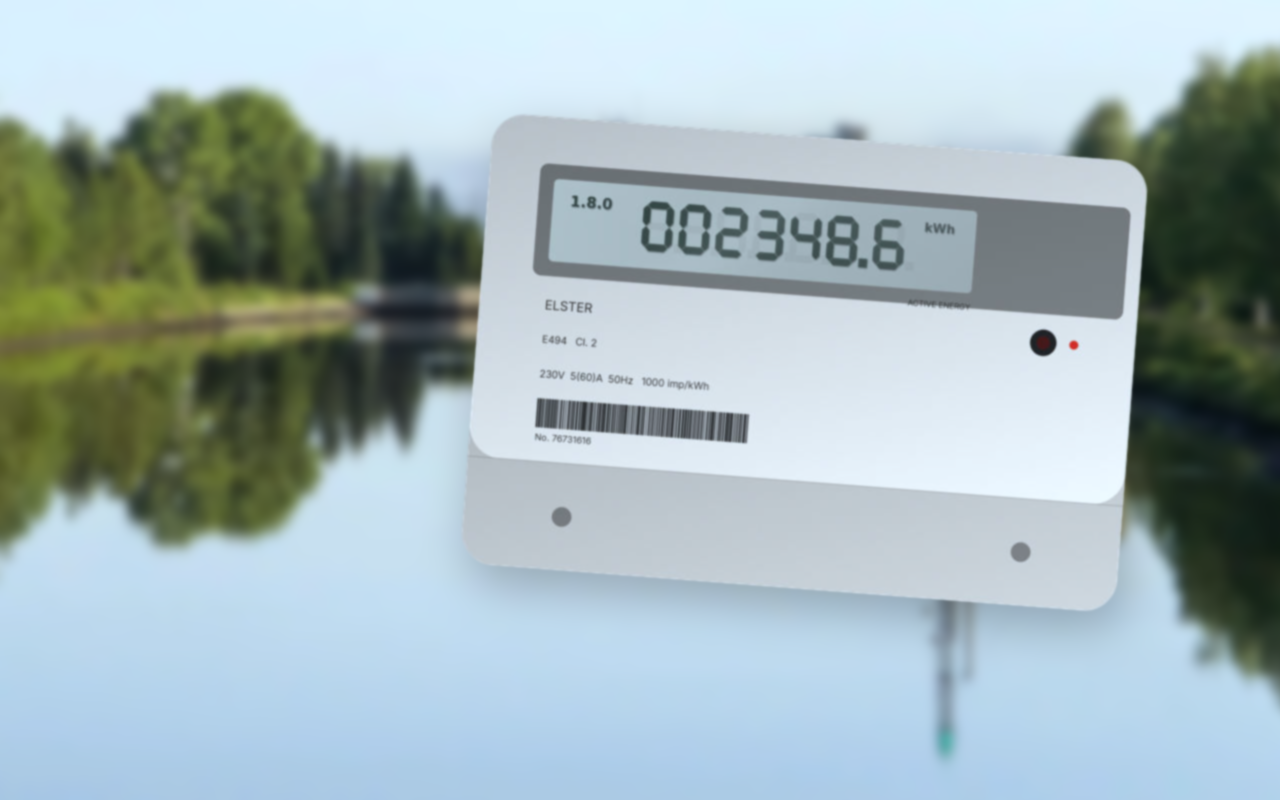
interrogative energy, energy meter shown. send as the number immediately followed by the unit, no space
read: 2348.6kWh
